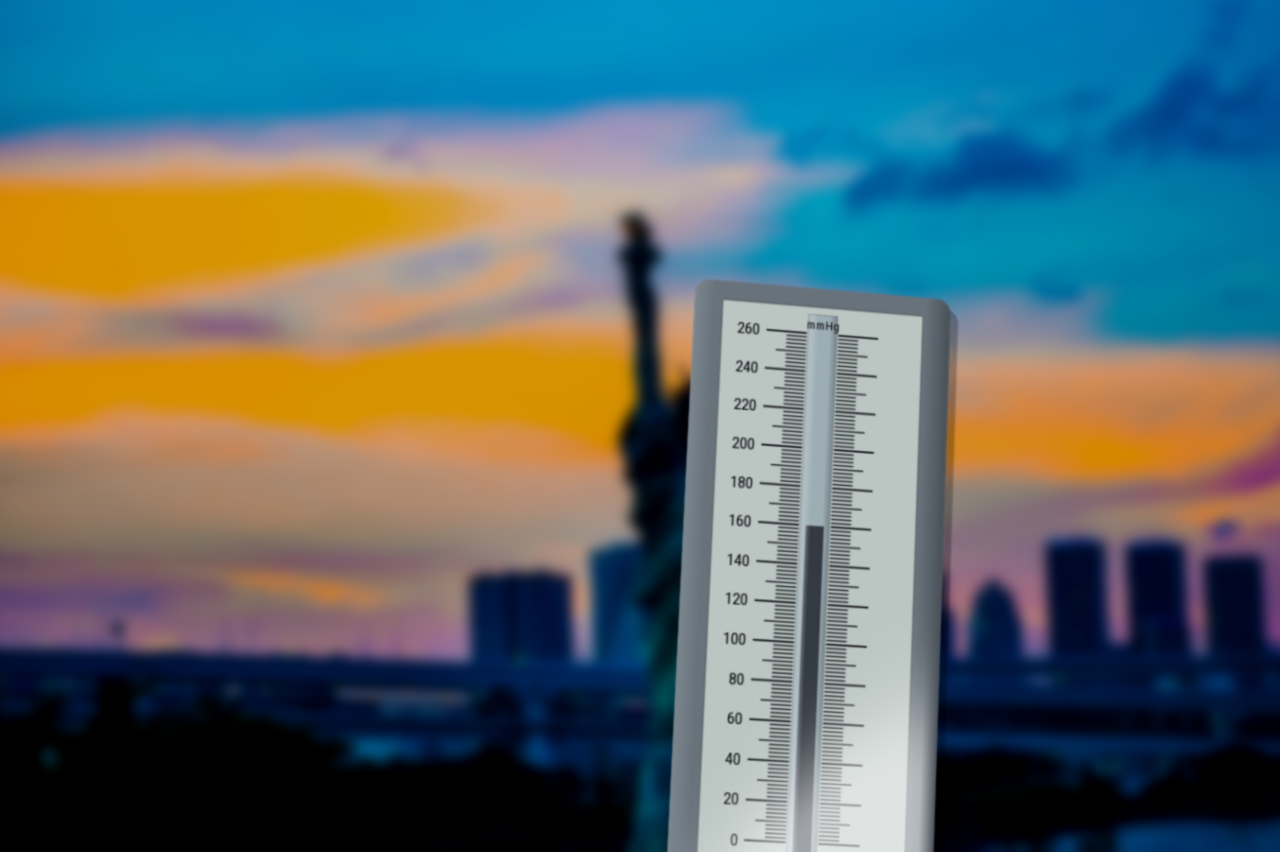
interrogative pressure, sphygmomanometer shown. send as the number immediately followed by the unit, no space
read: 160mmHg
